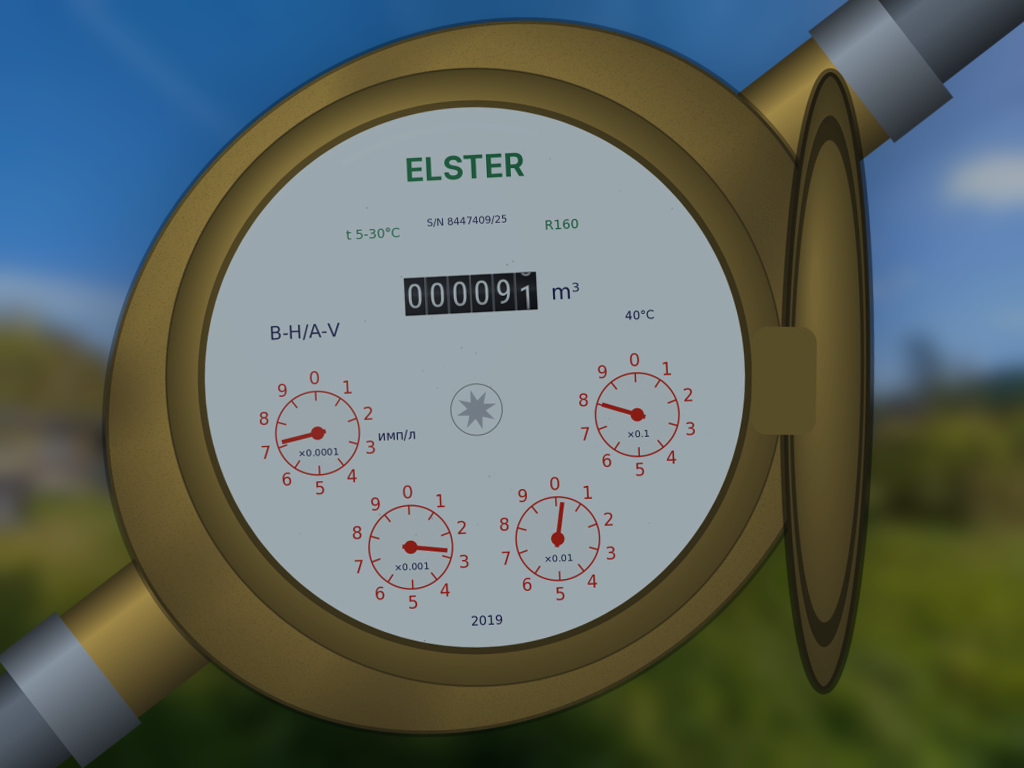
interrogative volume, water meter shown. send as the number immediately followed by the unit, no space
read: 90.8027m³
